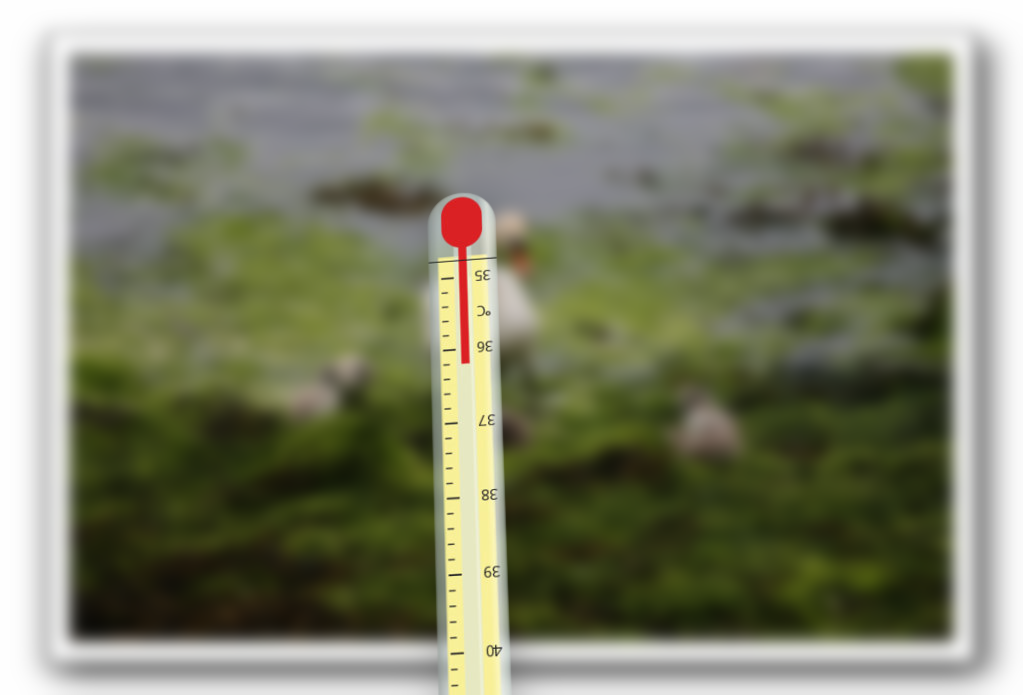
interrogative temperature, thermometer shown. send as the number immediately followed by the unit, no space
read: 36.2°C
